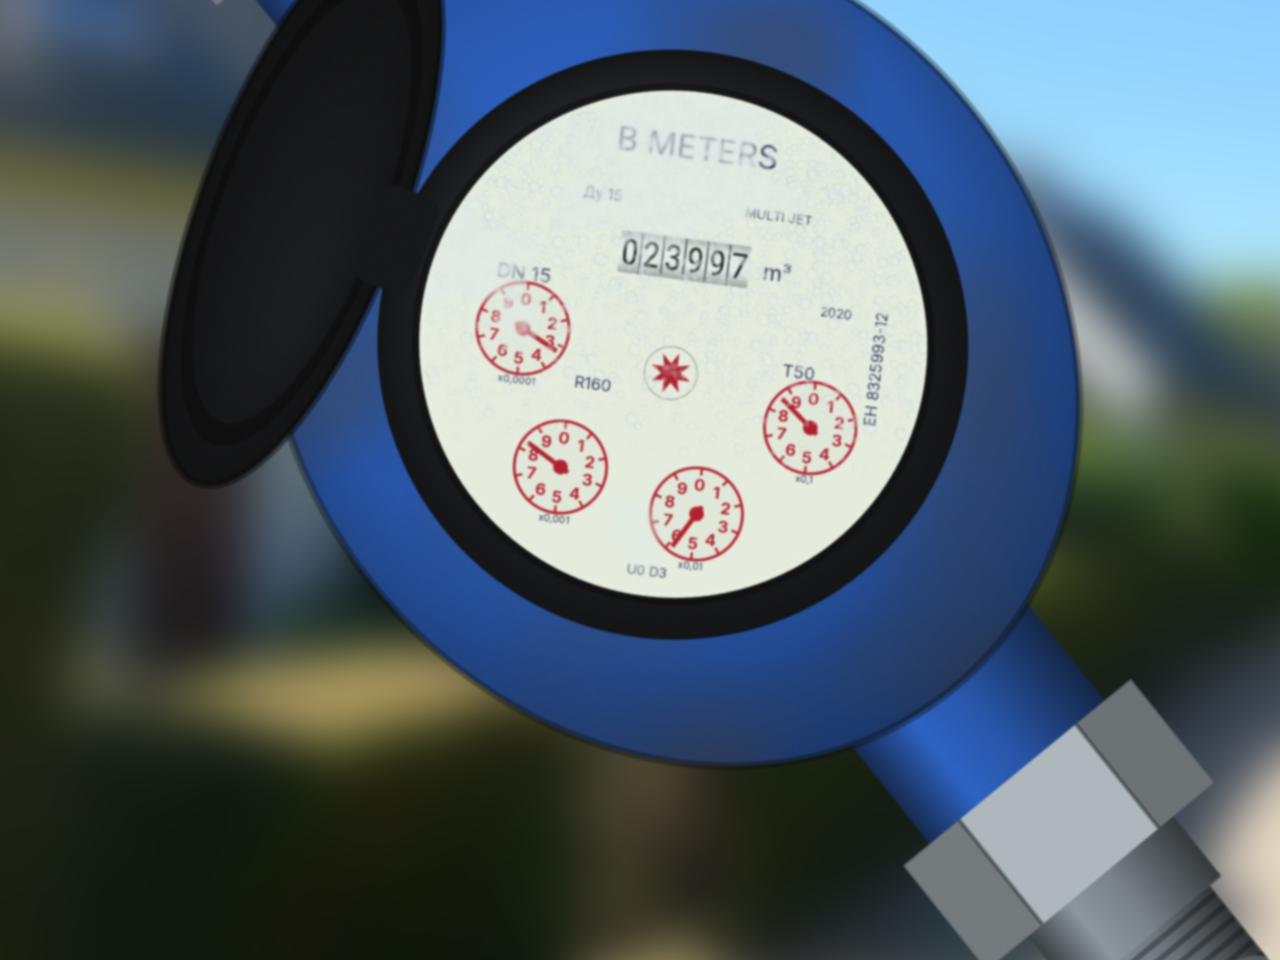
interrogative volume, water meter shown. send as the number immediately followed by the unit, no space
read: 23997.8583m³
